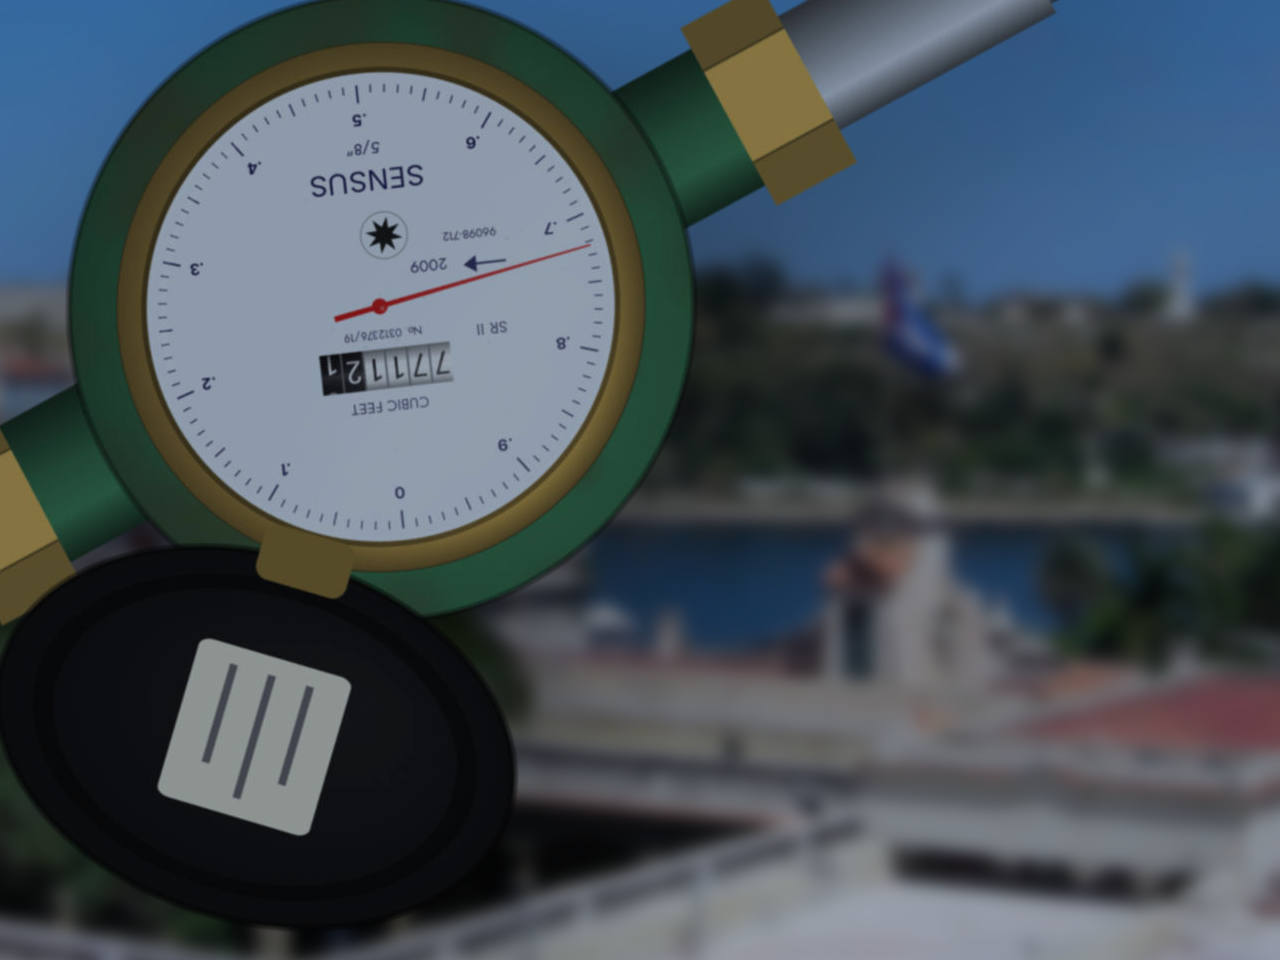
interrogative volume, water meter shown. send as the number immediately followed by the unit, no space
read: 771120.72ft³
